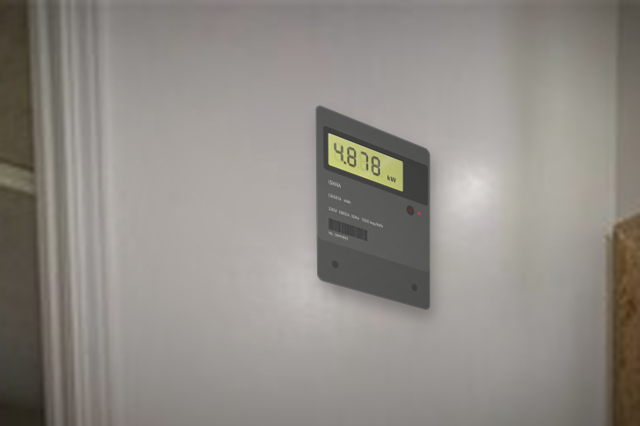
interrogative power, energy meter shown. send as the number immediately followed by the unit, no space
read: 4.878kW
